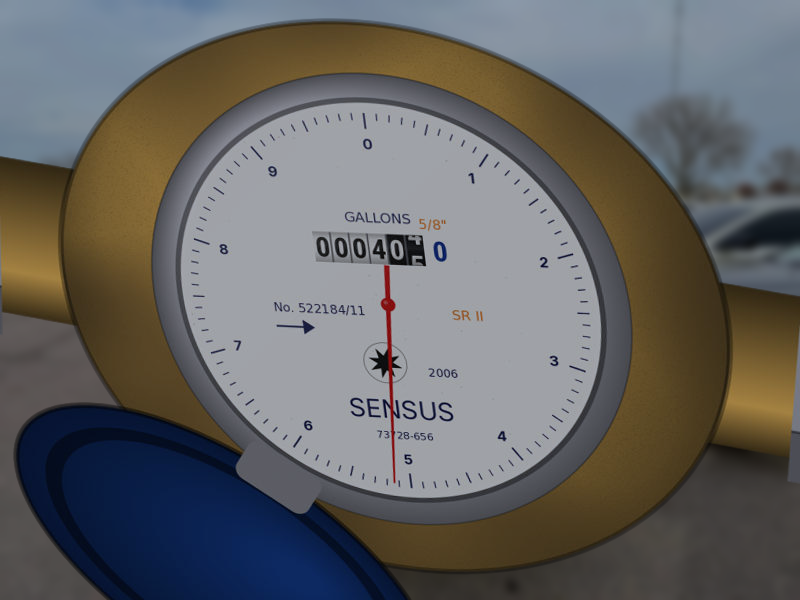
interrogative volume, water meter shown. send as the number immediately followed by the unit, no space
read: 4045.1gal
